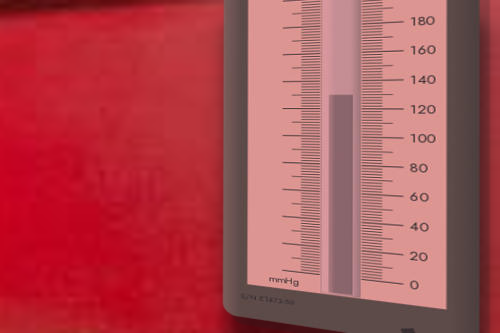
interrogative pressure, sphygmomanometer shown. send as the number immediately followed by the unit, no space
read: 130mmHg
